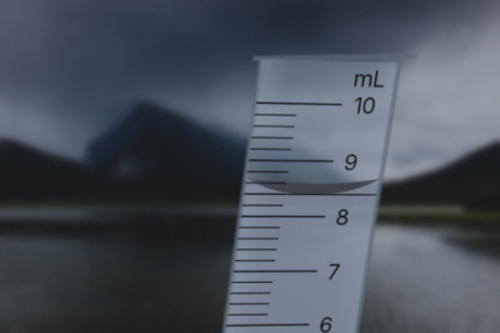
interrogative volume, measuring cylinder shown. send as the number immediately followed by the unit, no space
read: 8.4mL
